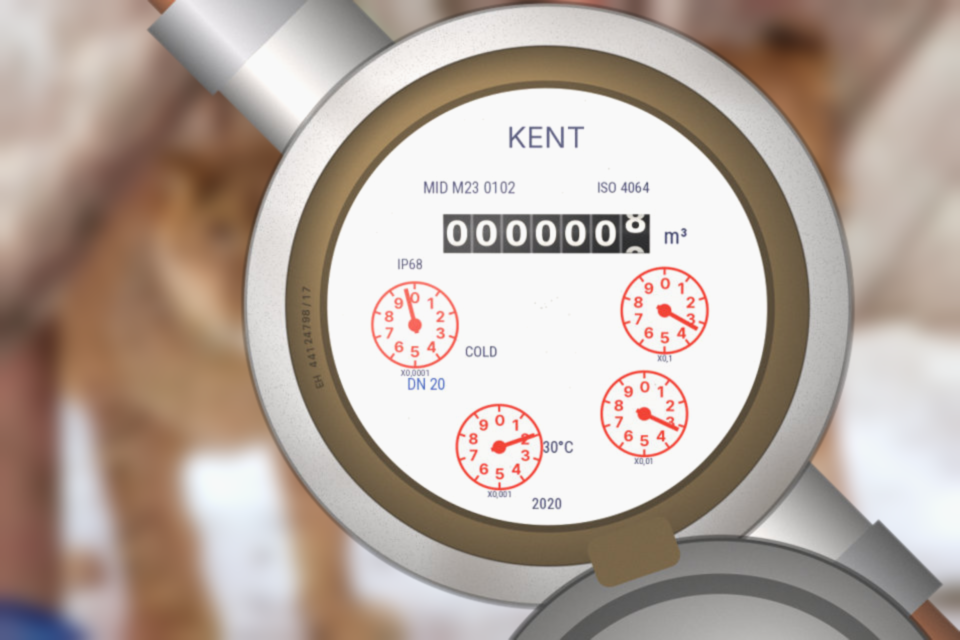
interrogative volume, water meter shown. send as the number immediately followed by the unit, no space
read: 8.3319m³
